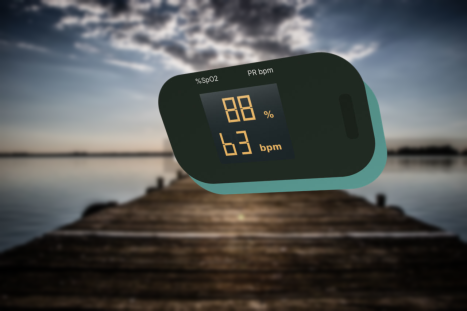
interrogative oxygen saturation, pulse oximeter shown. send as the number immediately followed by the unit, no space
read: 88%
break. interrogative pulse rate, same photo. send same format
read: 63bpm
